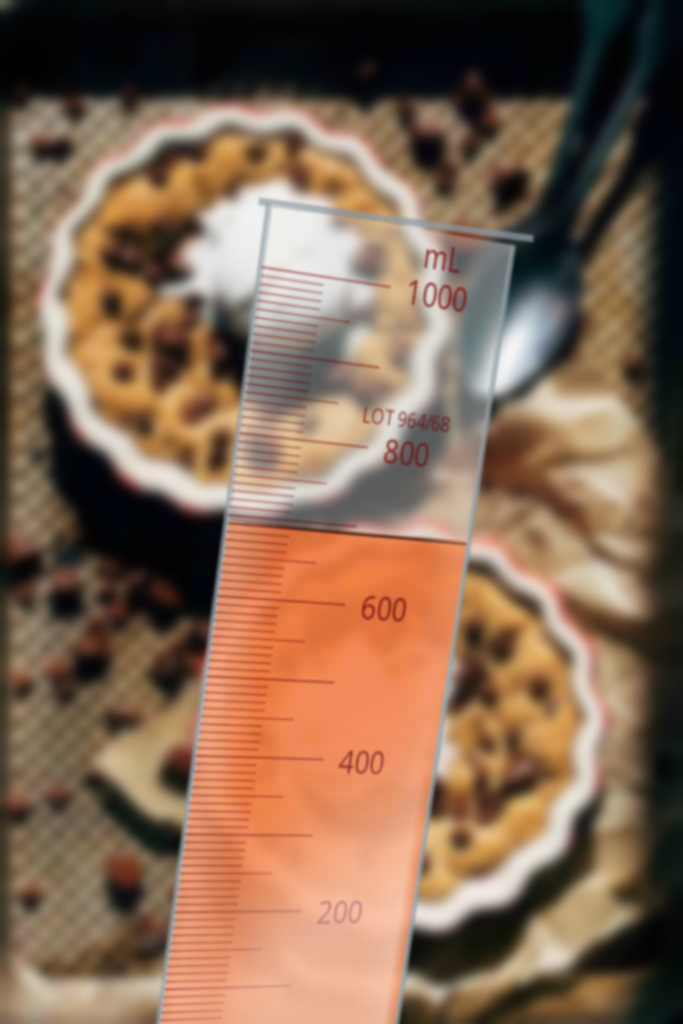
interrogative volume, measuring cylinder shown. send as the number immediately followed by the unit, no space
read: 690mL
